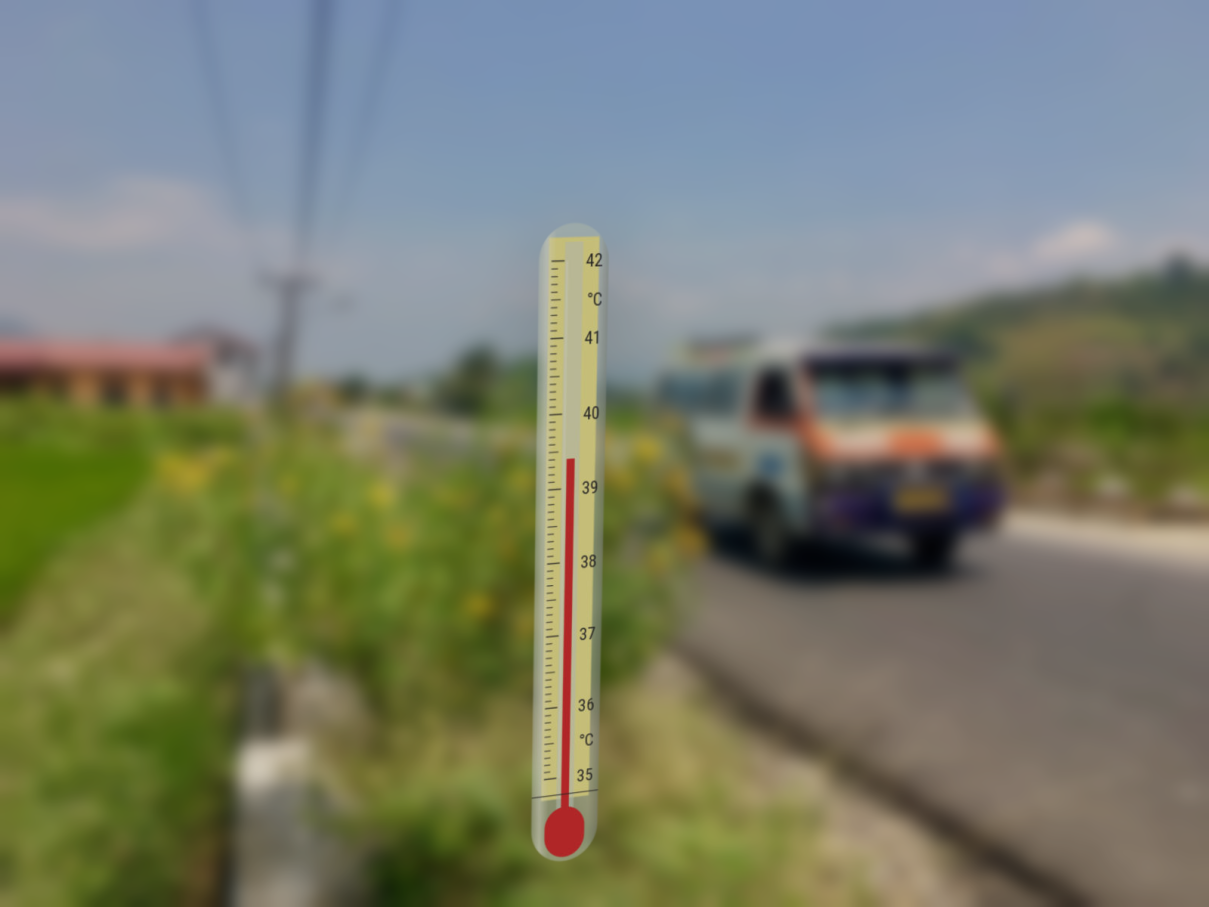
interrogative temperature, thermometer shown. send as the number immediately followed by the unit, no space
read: 39.4°C
